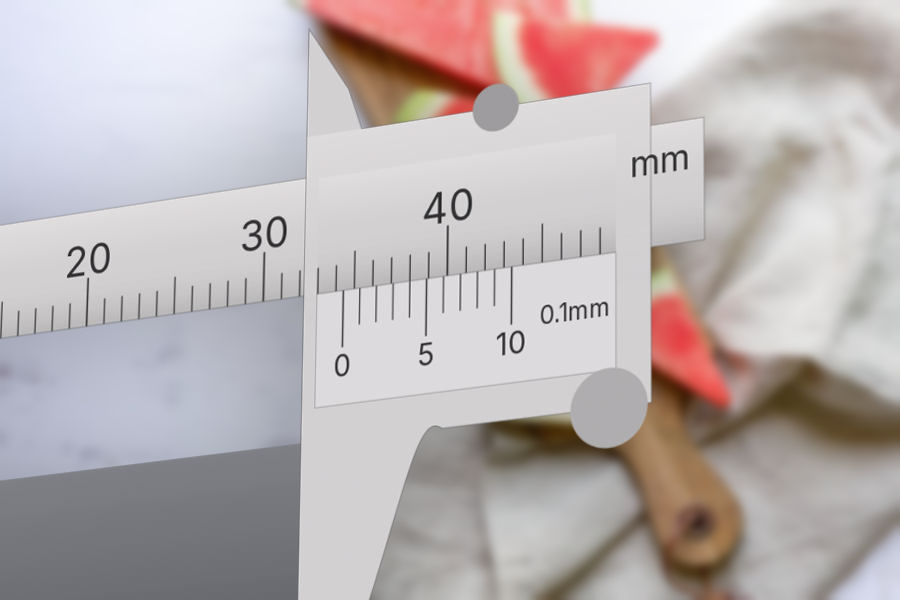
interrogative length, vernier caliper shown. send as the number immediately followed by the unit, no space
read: 34.4mm
